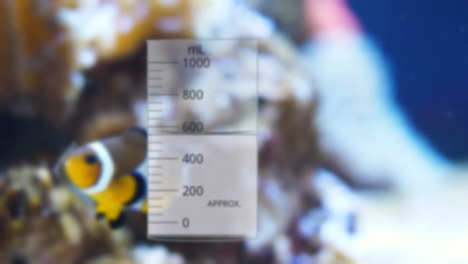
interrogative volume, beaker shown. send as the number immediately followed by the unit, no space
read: 550mL
